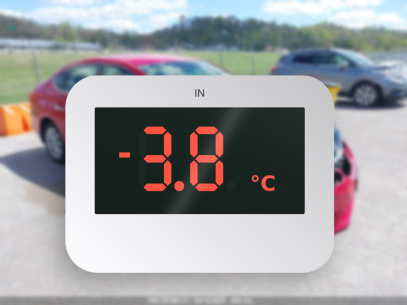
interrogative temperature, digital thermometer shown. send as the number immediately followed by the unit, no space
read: -3.8°C
